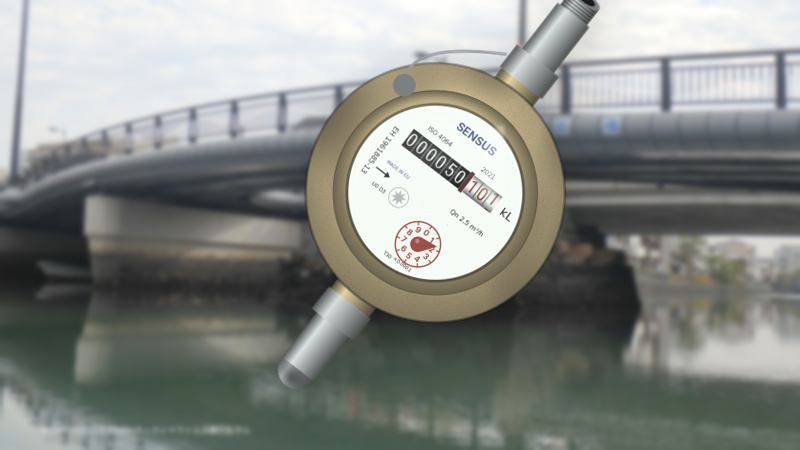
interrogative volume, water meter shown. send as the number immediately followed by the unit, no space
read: 50.1011kL
